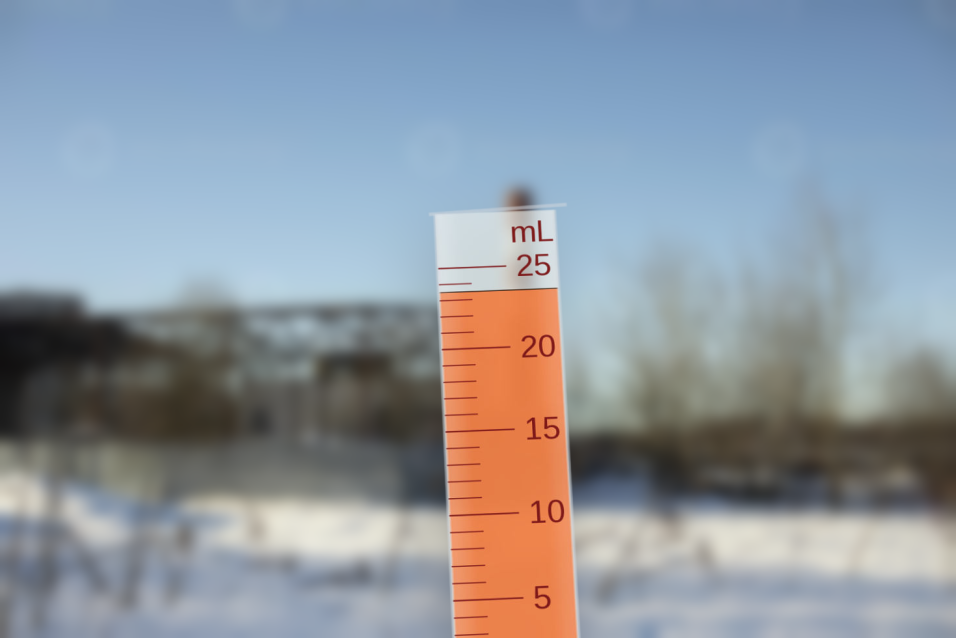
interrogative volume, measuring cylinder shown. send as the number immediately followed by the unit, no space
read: 23.5mL
